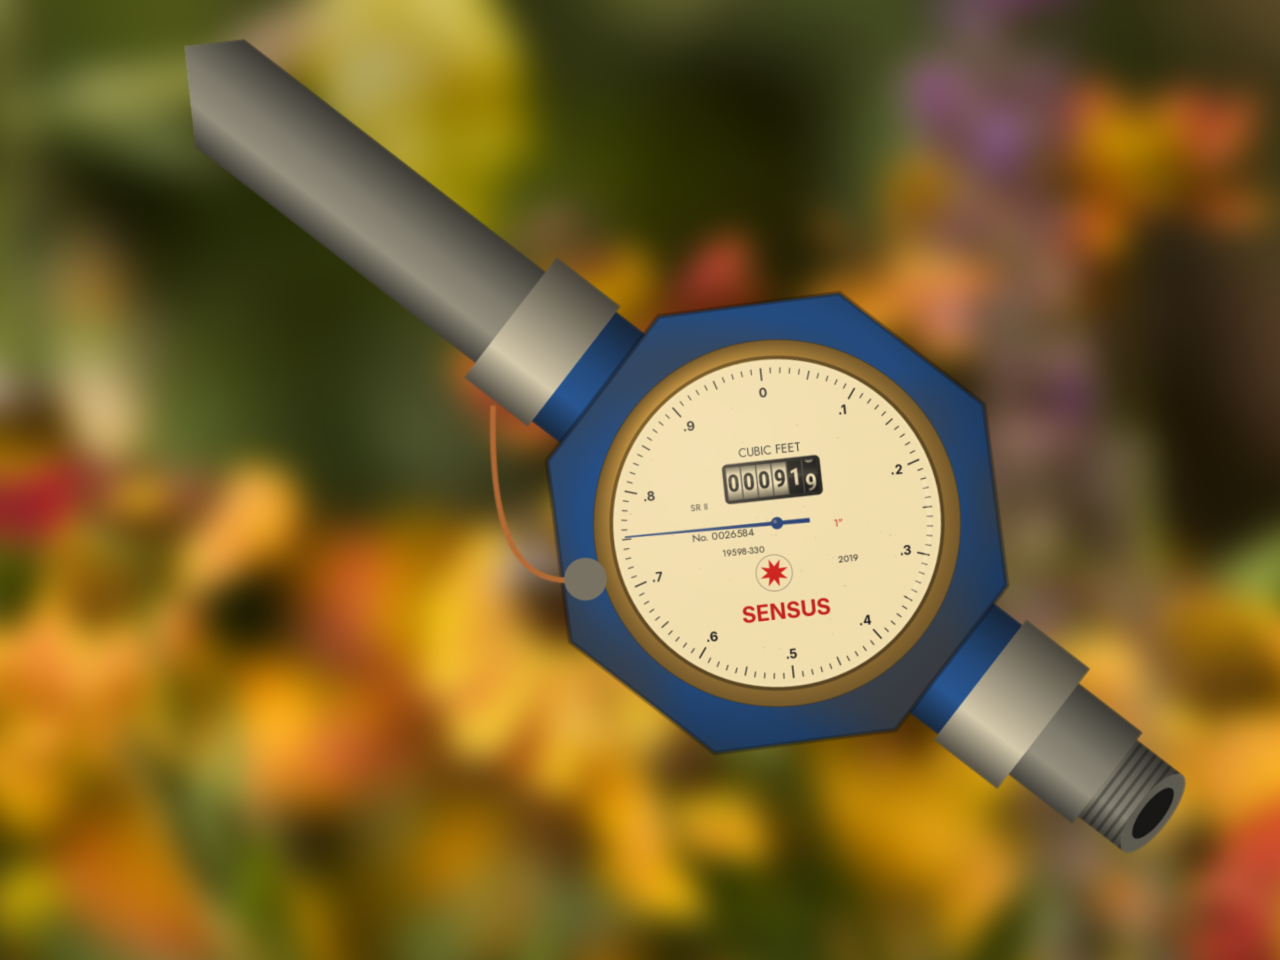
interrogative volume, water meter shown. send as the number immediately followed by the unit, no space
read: 918.75ft³
